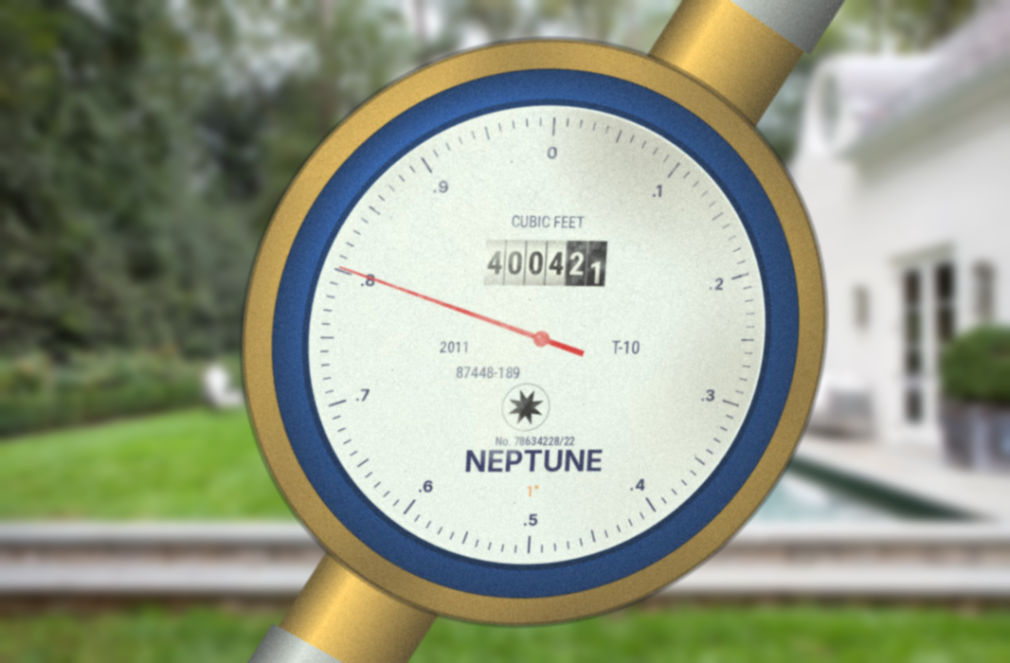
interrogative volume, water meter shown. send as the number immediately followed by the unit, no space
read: 400420.80ft³
